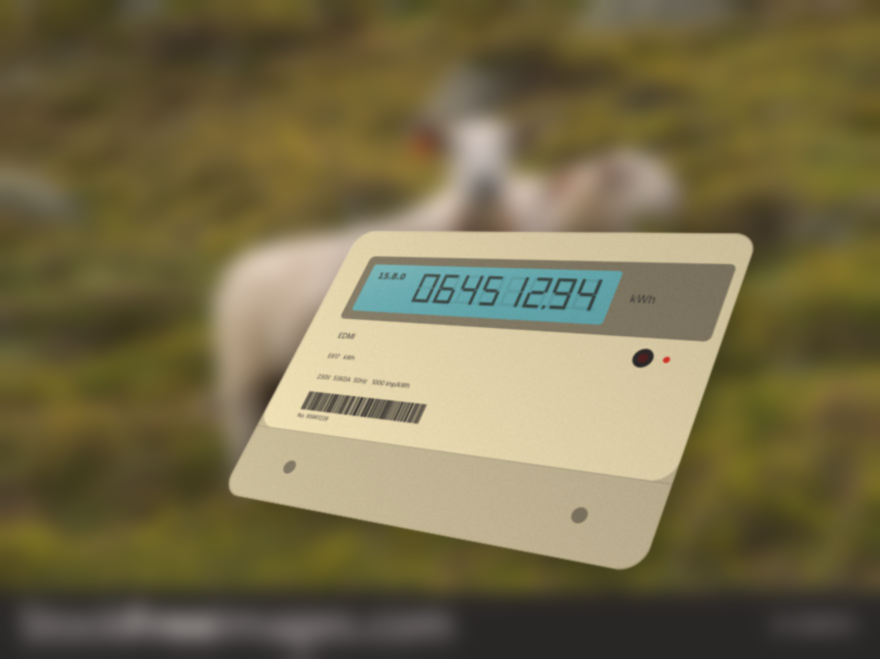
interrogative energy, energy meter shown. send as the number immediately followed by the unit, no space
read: 64512.94kWh
